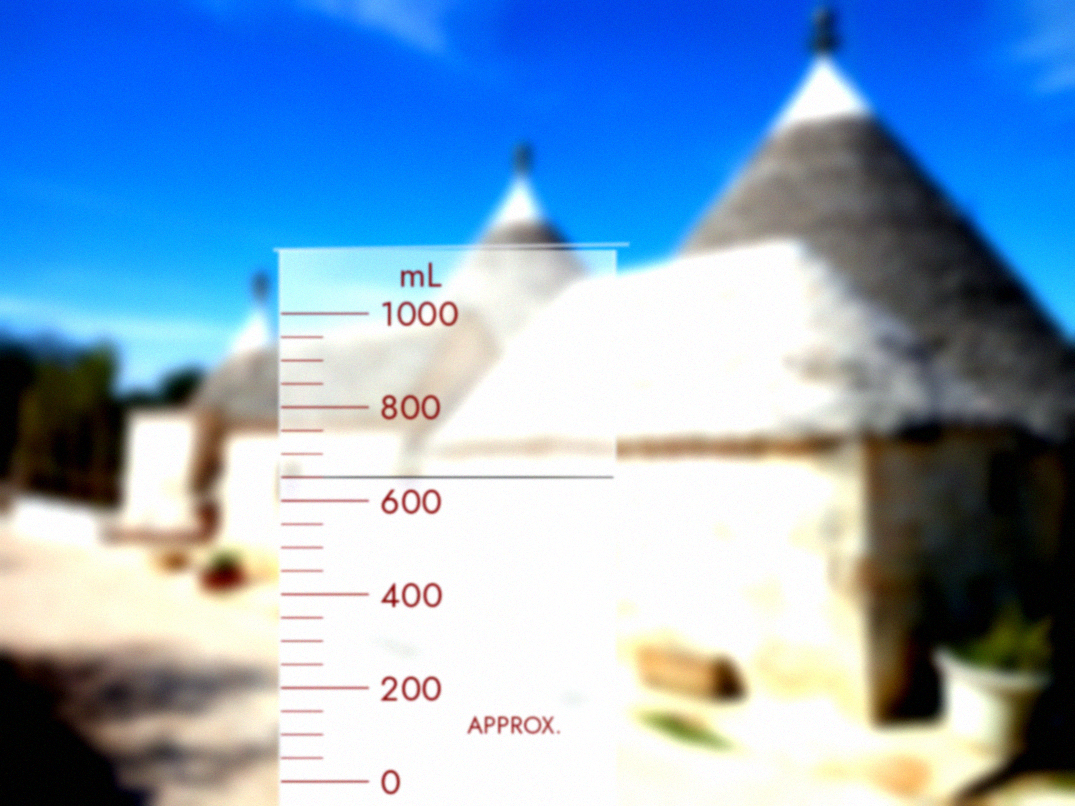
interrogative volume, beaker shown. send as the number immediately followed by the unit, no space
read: 650mL
